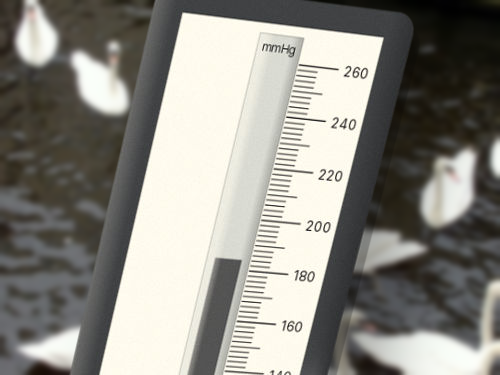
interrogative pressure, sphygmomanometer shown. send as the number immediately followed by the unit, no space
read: 184mmHg
